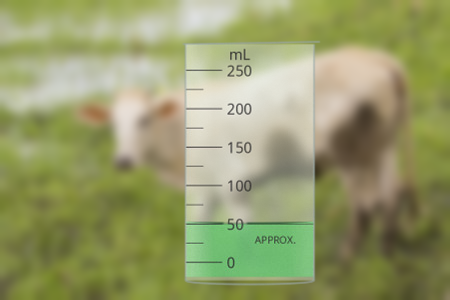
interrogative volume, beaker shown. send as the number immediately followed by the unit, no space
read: 50mL
